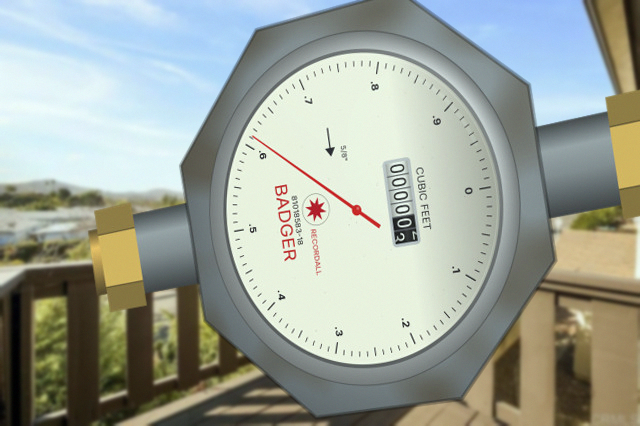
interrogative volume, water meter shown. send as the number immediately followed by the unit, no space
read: 2.61ft³
